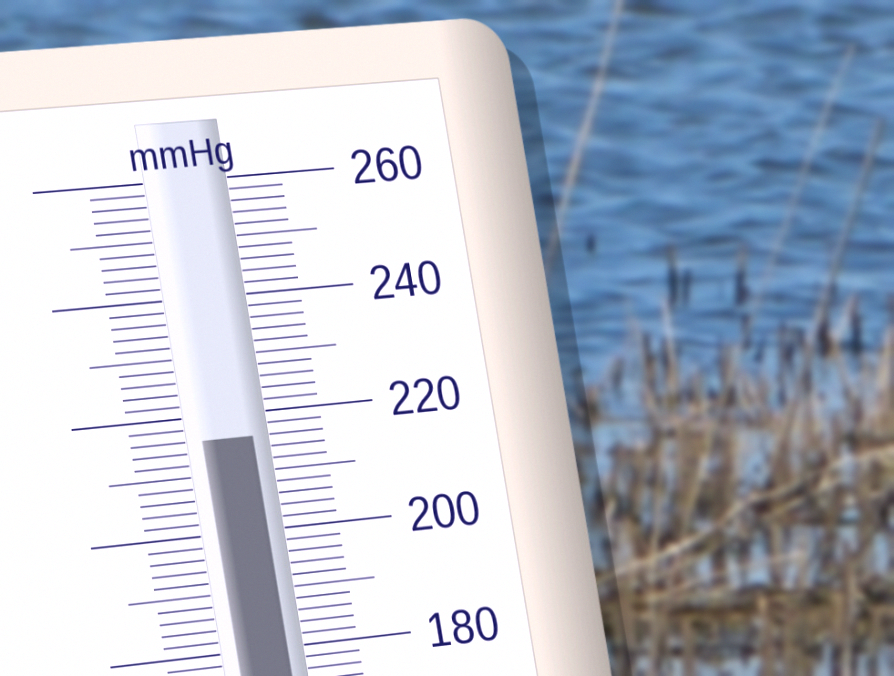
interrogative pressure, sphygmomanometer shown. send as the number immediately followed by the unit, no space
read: 216mmHg
